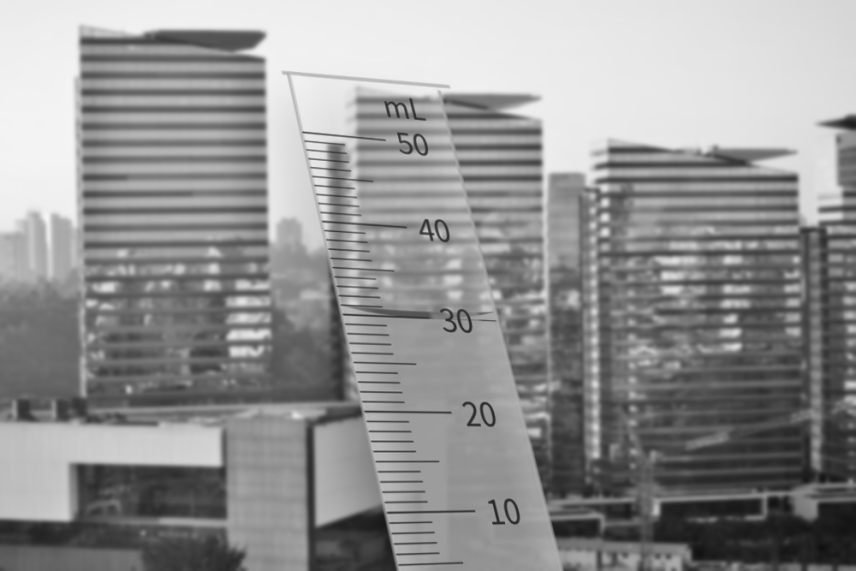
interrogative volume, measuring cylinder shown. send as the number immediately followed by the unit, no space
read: 30mL
